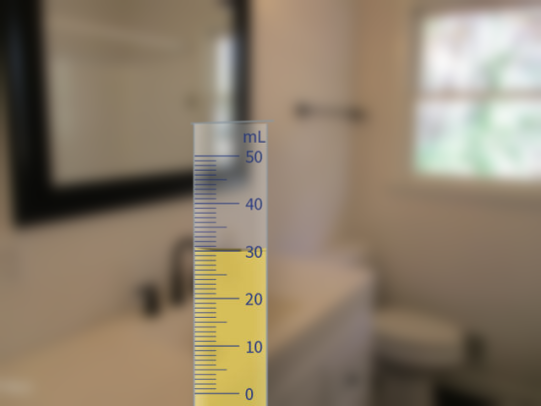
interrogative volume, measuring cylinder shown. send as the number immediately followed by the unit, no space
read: 30mL
